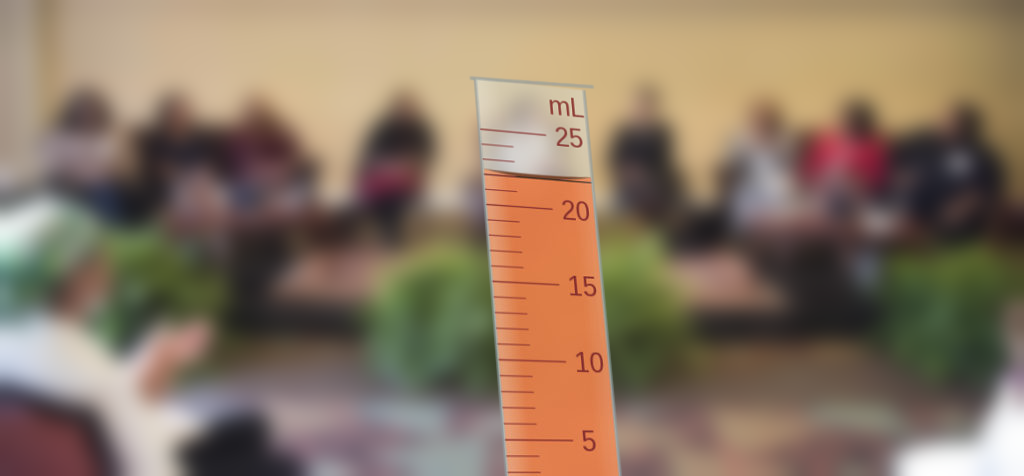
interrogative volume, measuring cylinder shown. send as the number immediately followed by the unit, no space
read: 22mL
